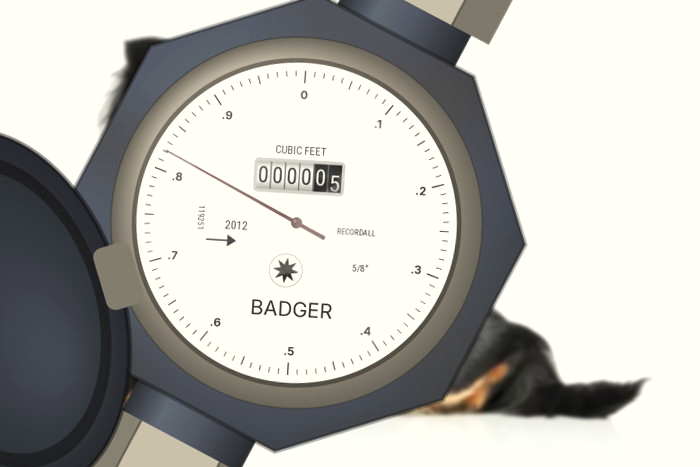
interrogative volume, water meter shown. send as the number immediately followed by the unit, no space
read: 4.82ft³
